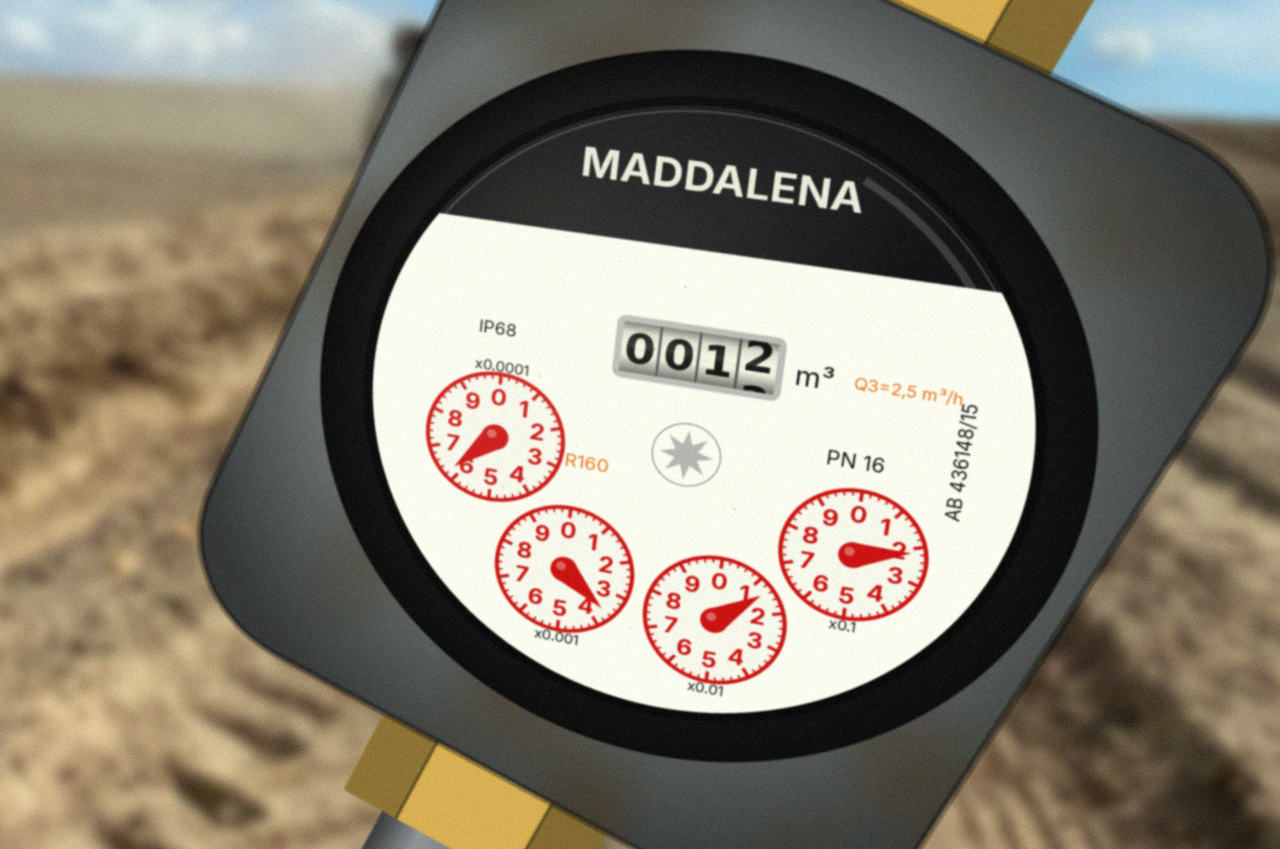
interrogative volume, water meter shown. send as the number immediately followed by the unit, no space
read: 12.2136m³
